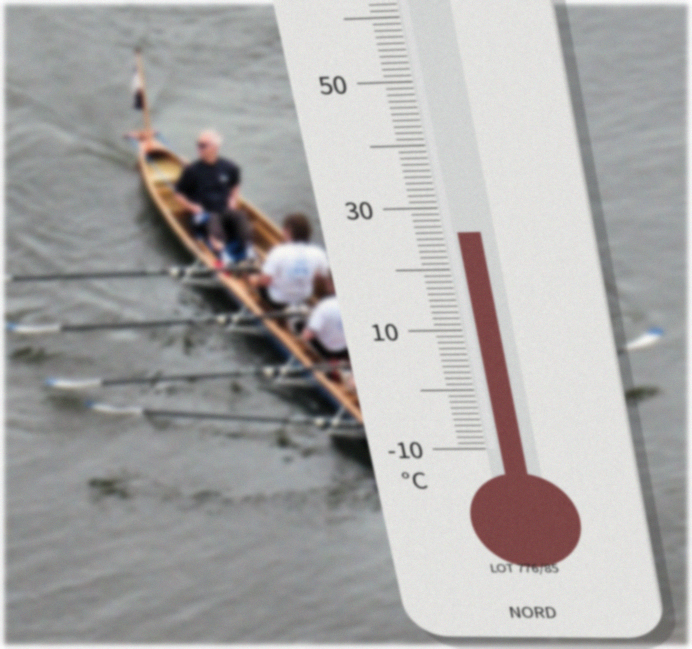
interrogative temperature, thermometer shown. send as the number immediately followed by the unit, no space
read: 26°C
